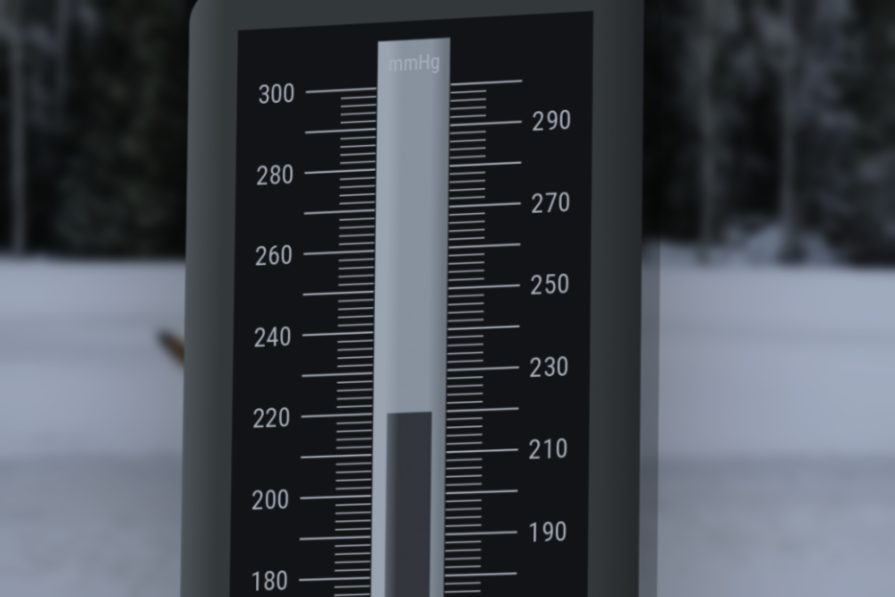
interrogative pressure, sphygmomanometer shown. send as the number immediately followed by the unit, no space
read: 220mmHg
